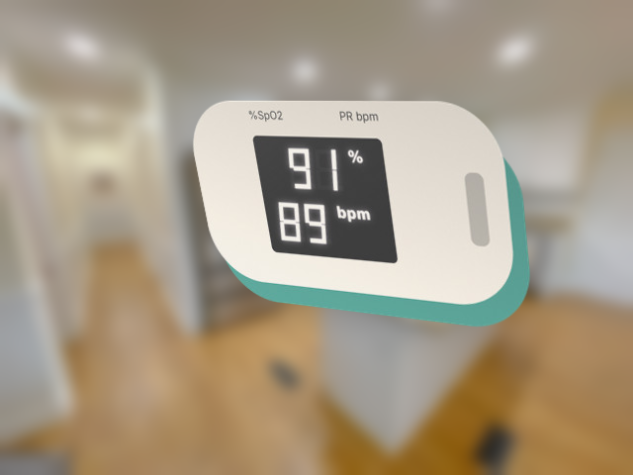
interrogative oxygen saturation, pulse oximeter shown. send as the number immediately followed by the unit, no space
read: 91%
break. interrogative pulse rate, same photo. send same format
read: 89bpm
